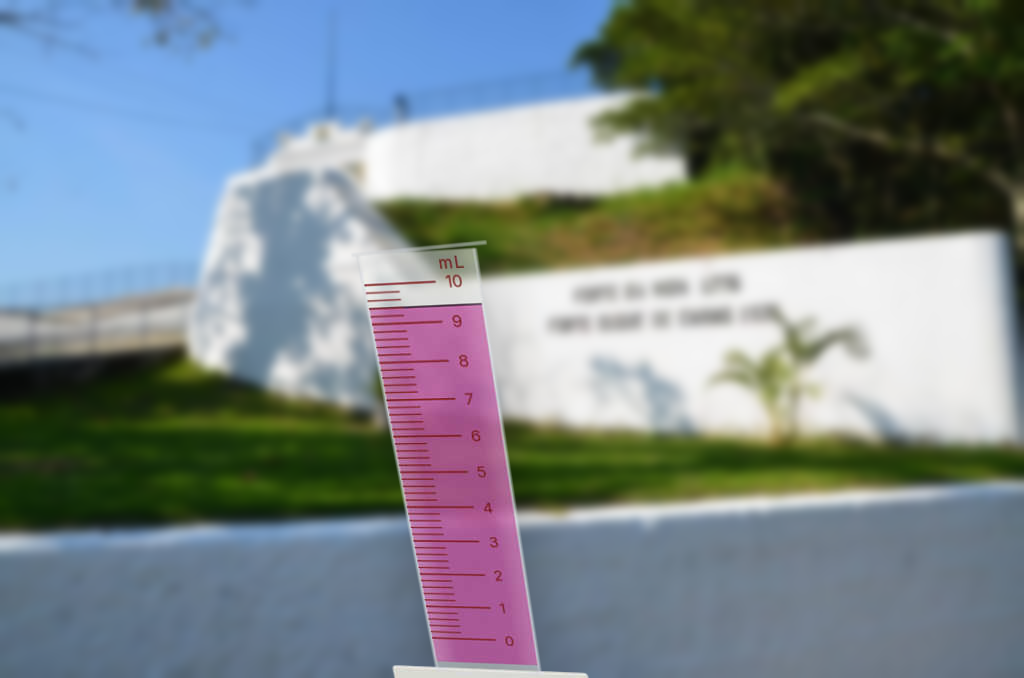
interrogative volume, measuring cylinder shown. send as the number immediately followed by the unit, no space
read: 9.4mL
